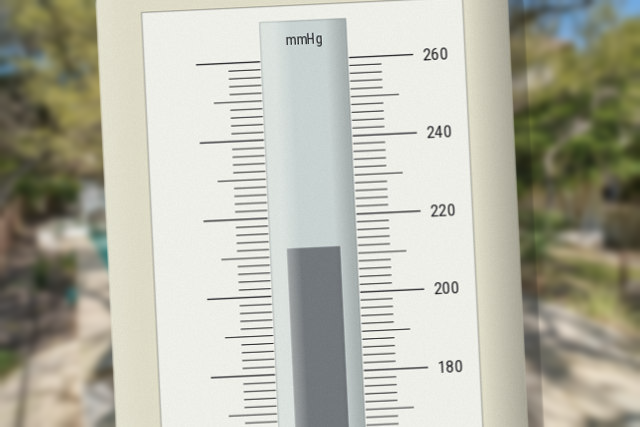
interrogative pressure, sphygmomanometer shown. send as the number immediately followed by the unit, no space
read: 212mmHg
